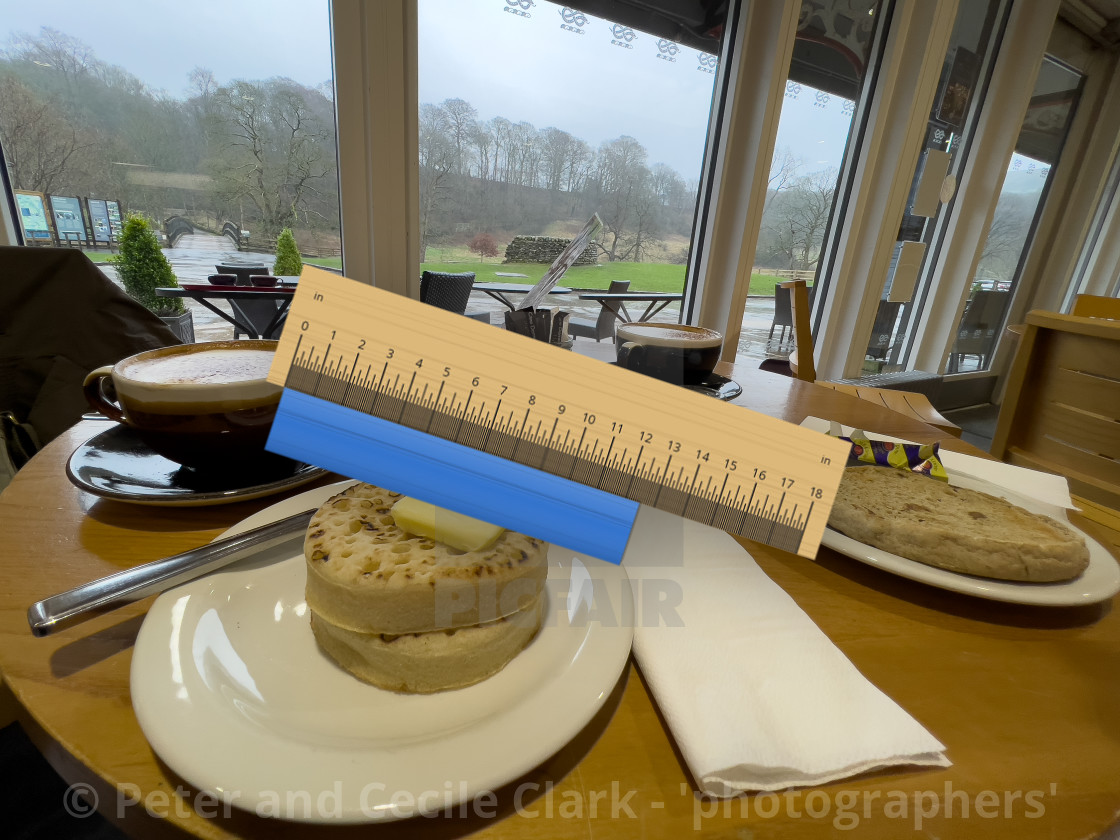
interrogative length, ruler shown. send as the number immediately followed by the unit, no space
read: 12.5in
